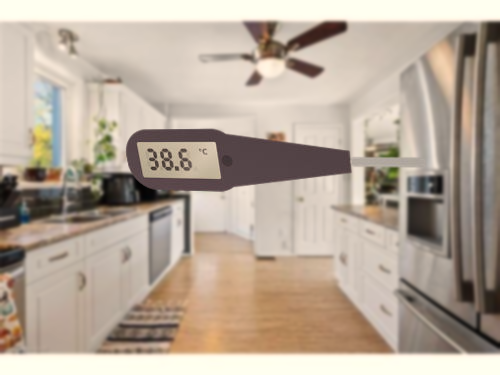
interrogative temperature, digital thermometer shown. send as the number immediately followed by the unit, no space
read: 38.6°C
